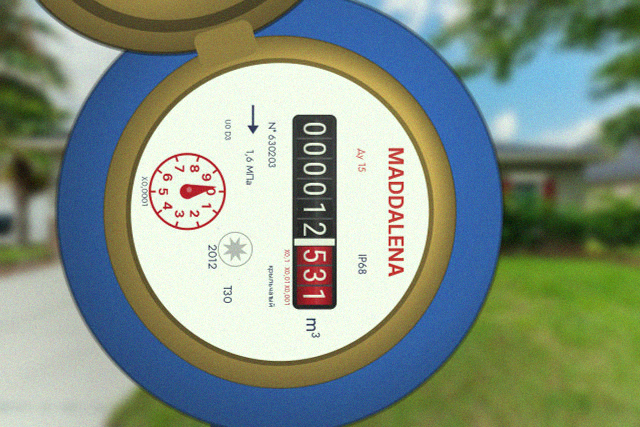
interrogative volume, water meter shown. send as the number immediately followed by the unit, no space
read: 12.5309m³
